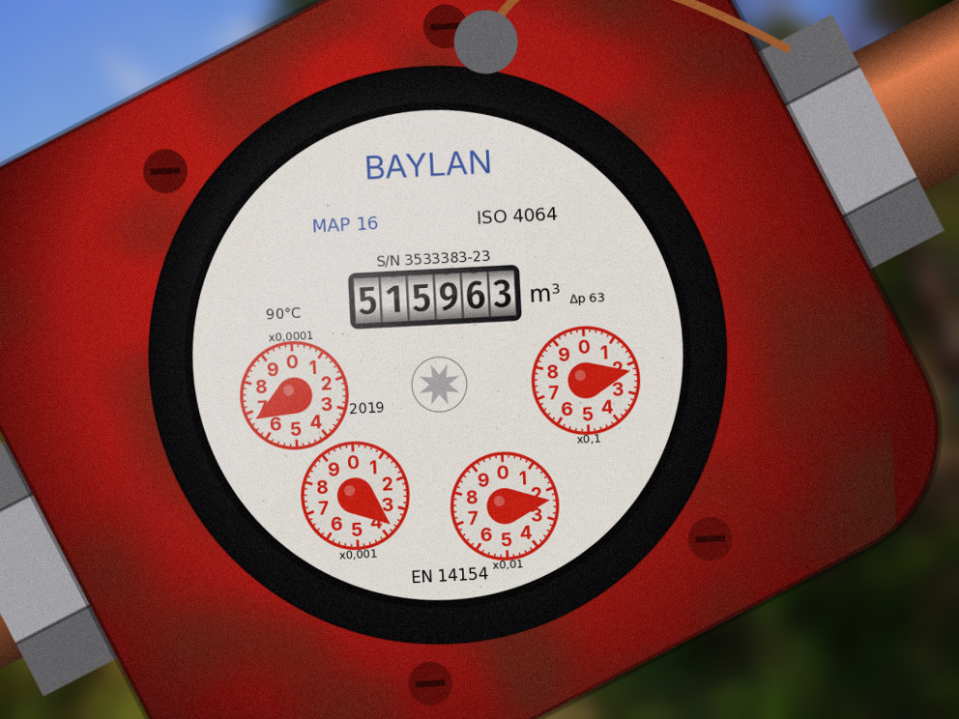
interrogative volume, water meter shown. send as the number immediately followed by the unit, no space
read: 515963.2236m³
